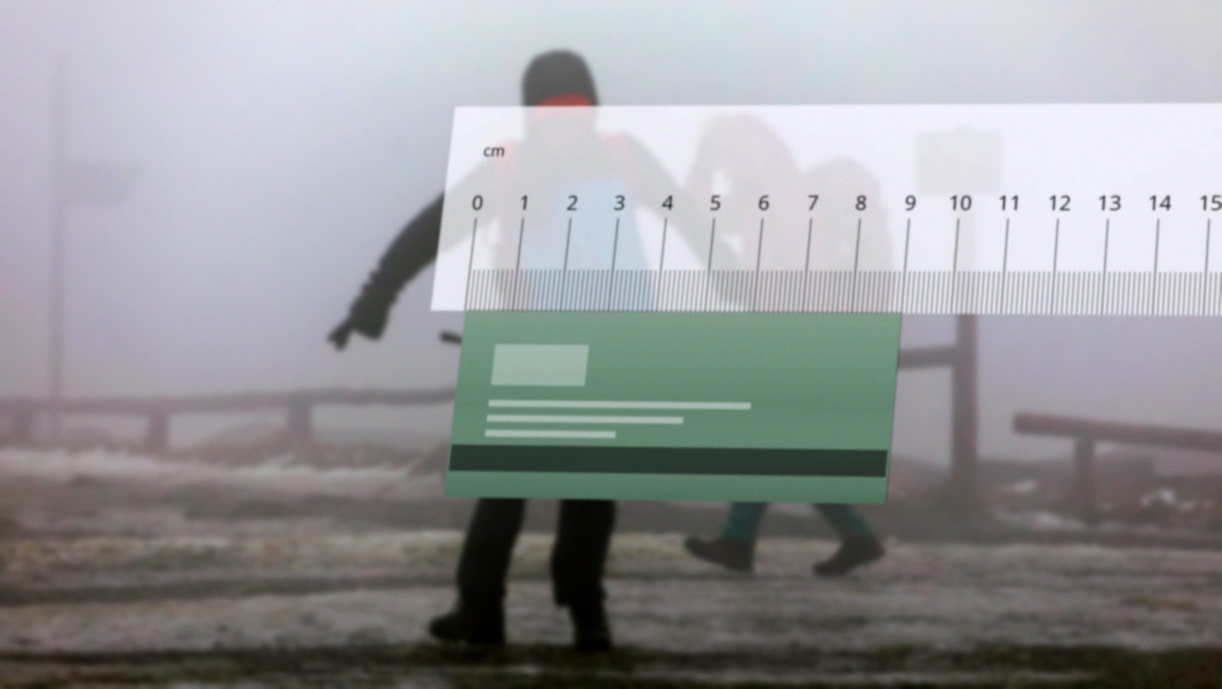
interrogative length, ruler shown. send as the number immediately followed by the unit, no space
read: 9cm
